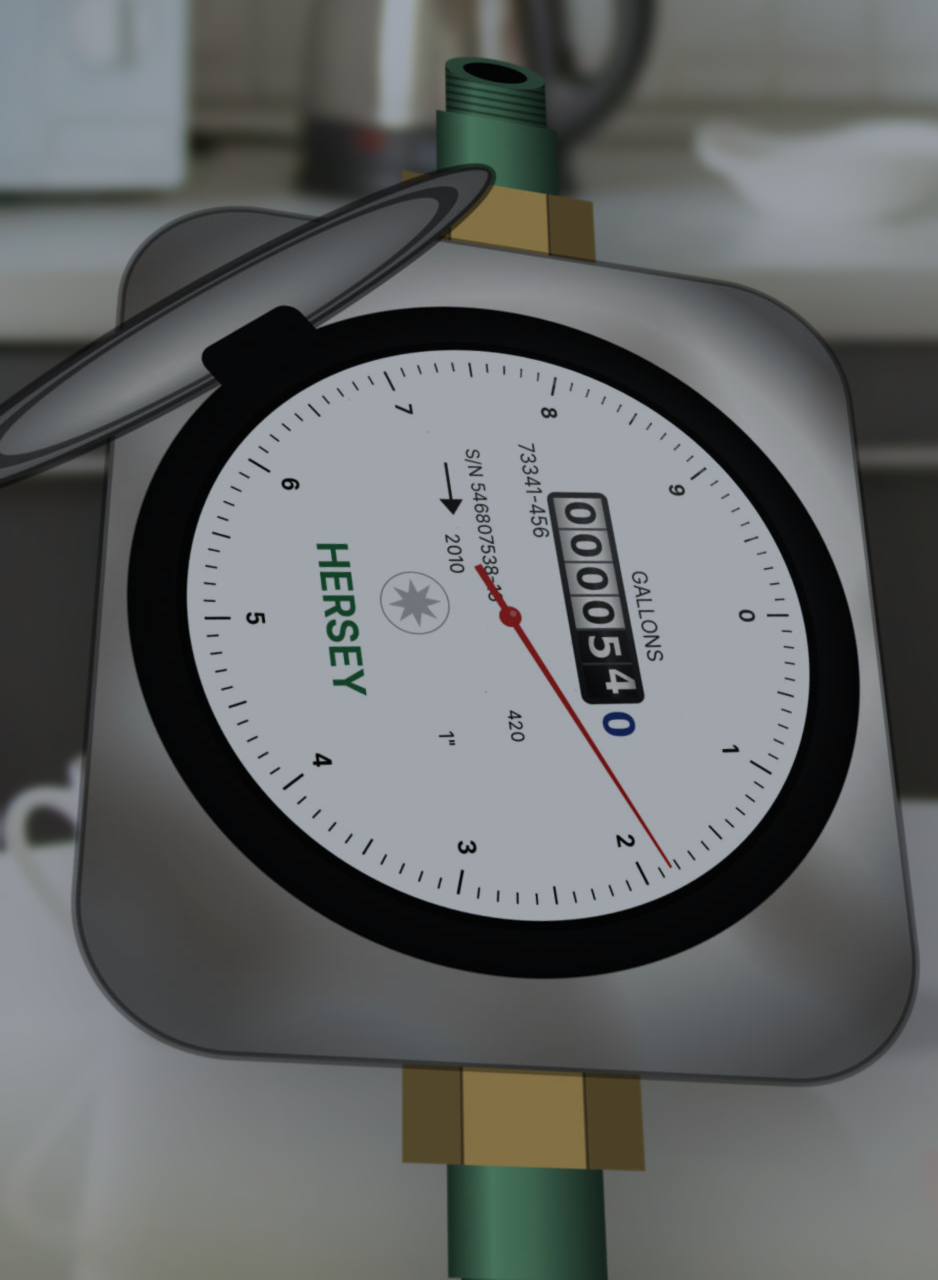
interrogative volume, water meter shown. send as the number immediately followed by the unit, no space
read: 541.8gal
